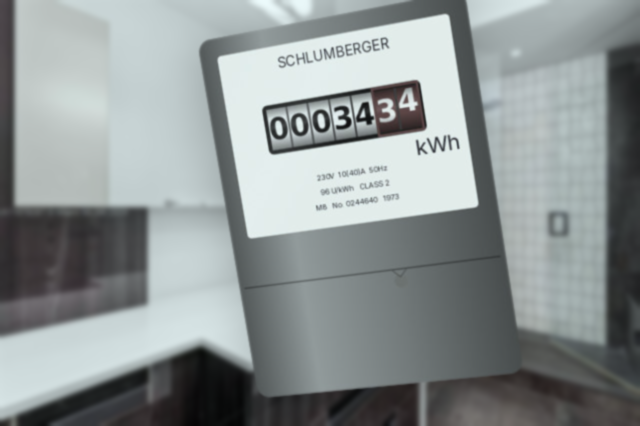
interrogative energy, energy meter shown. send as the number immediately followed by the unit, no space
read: 34.34kWh
